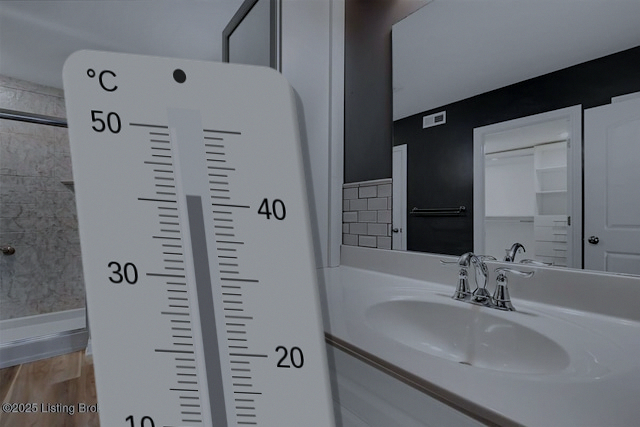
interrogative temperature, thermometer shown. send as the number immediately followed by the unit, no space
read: 41°C
